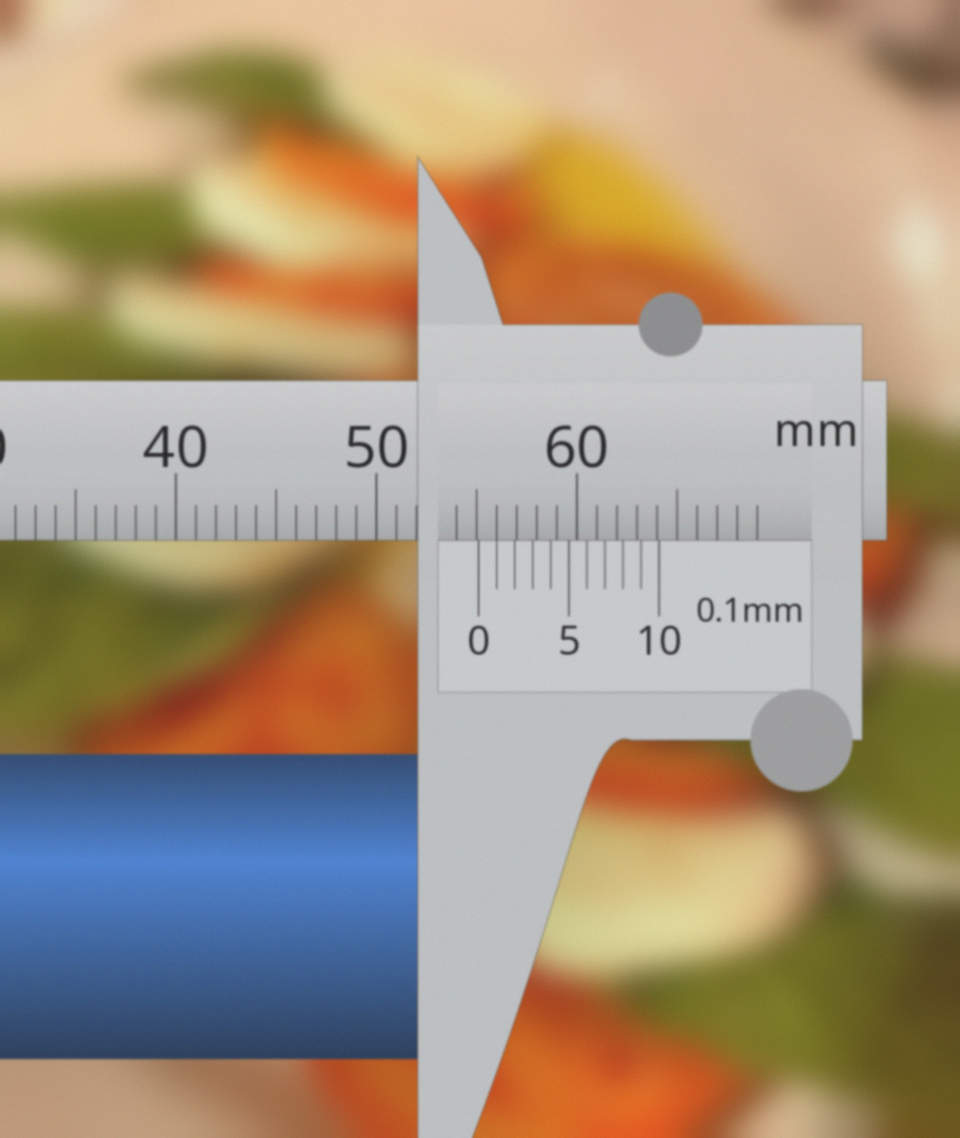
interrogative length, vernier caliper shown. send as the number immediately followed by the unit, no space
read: 55.1mm
